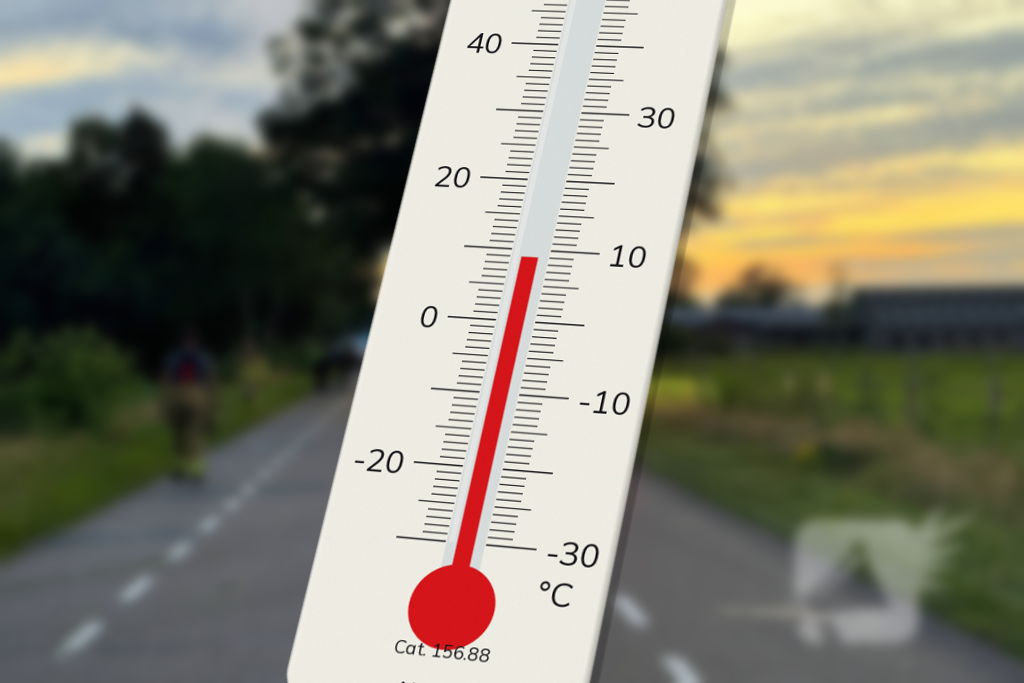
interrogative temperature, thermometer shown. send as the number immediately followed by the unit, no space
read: 9°C
